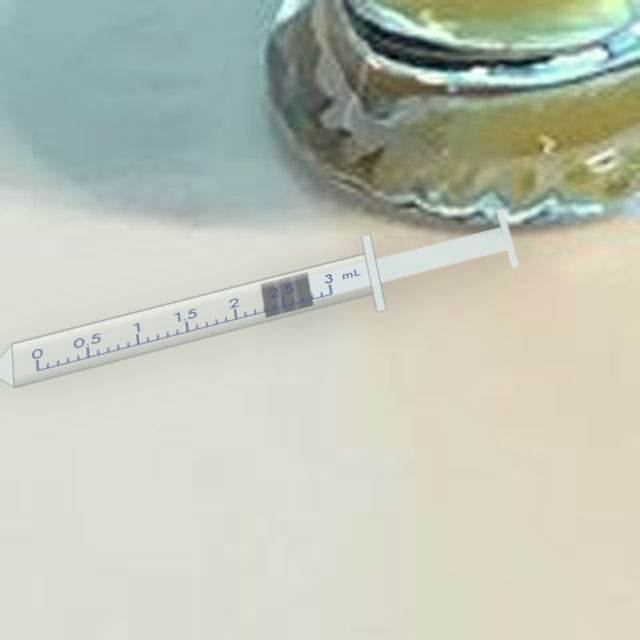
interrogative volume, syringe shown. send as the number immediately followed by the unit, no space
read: 2.3mL
